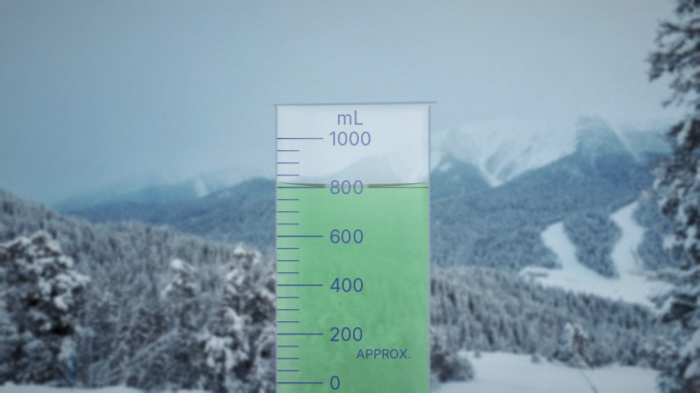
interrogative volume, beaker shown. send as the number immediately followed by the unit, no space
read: 800mL
